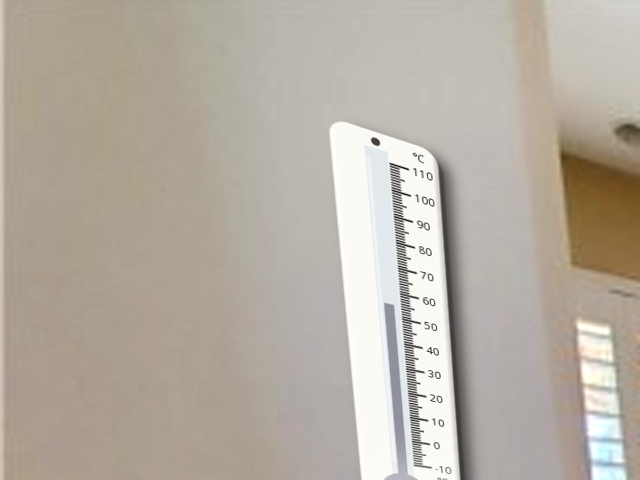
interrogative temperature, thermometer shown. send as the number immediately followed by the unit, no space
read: 55°C
